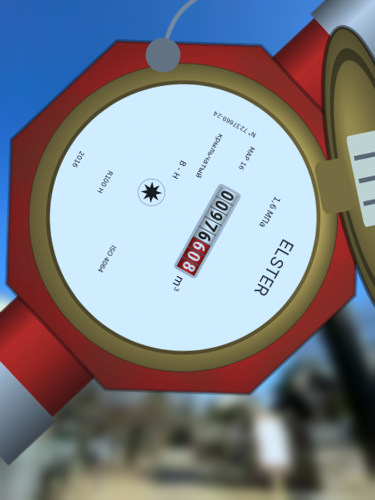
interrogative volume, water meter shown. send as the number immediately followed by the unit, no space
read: 976.608m³
